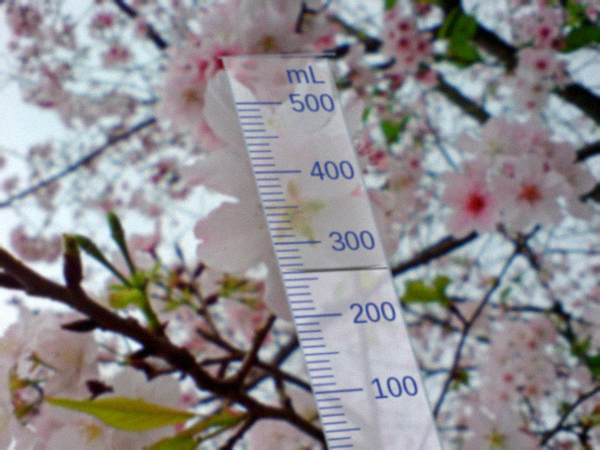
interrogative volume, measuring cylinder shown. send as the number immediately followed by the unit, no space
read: 260mL
